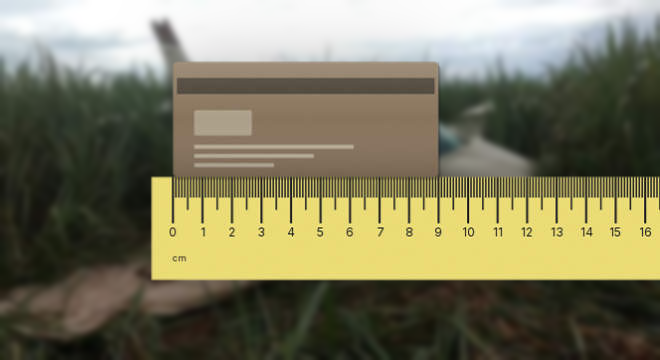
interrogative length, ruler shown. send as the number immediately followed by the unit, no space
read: 9cm
